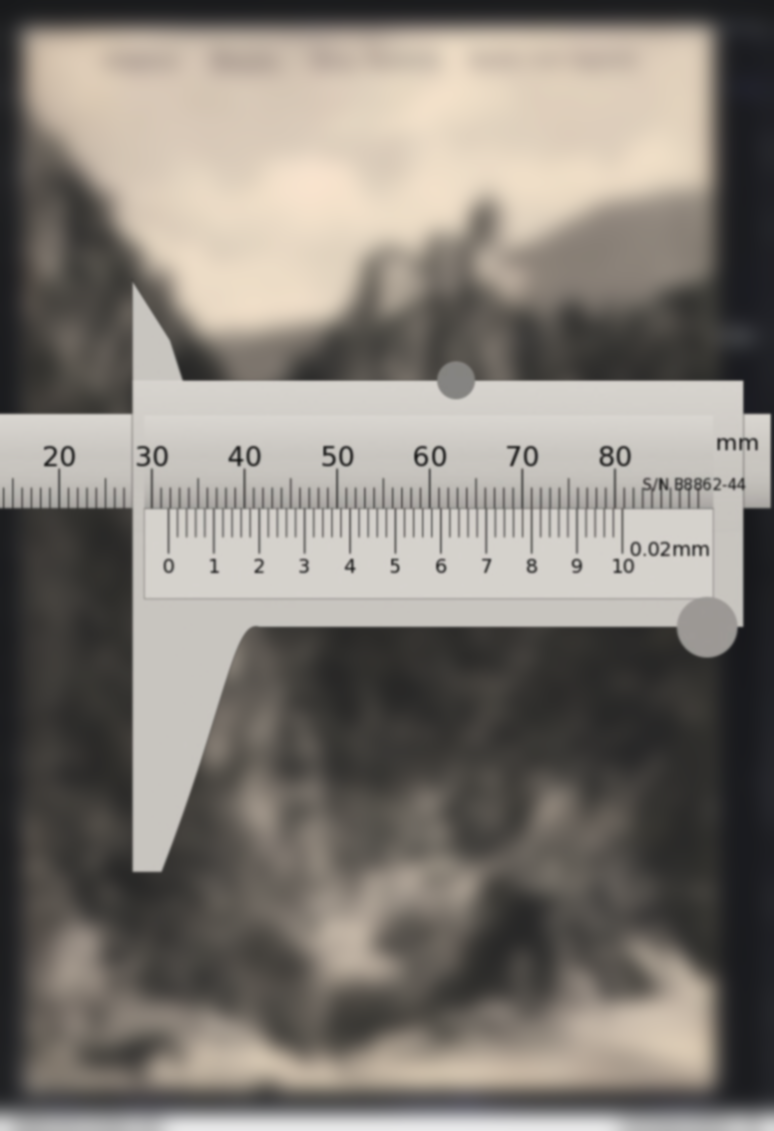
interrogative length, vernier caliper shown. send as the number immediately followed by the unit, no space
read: 31.8mm
